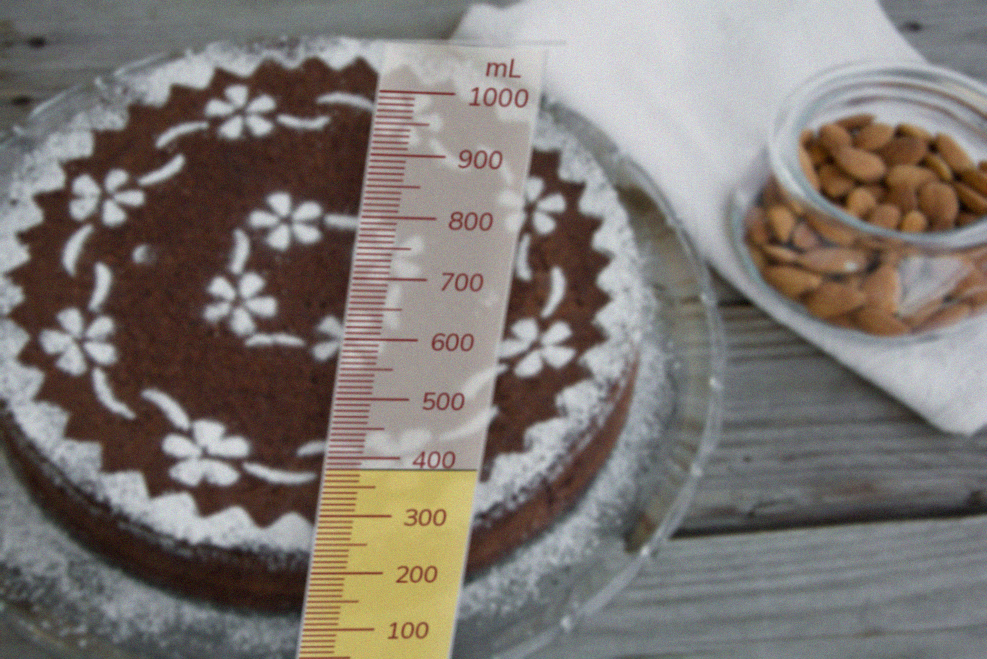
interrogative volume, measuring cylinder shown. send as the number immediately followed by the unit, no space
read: 380mL
